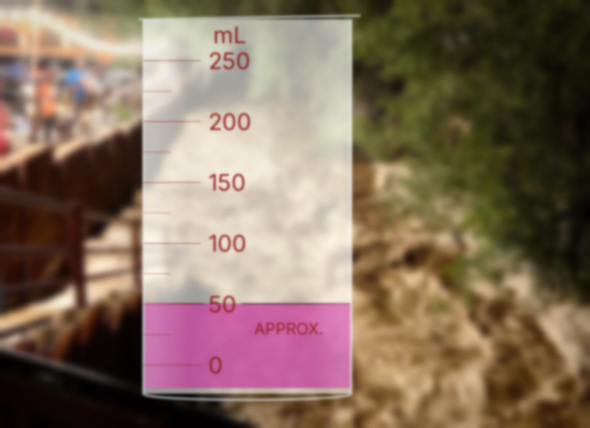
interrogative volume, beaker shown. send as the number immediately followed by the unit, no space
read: 50mL
